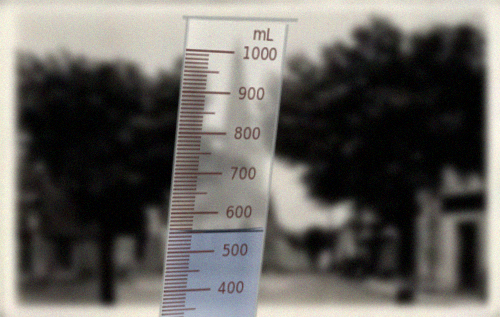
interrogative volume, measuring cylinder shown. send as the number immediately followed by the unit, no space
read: 550mL
